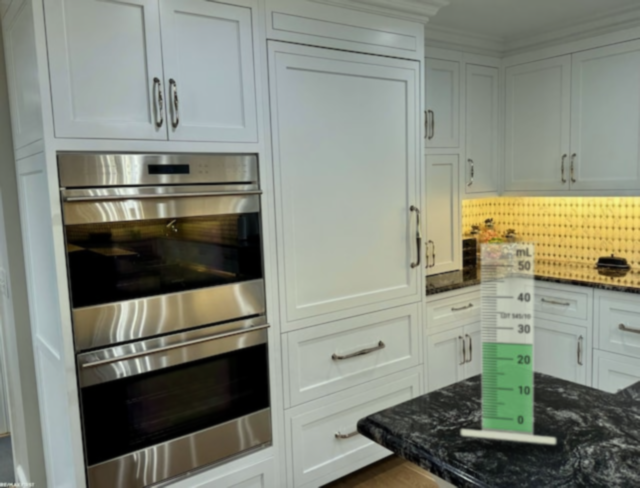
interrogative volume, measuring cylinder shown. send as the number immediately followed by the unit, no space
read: 25mL
